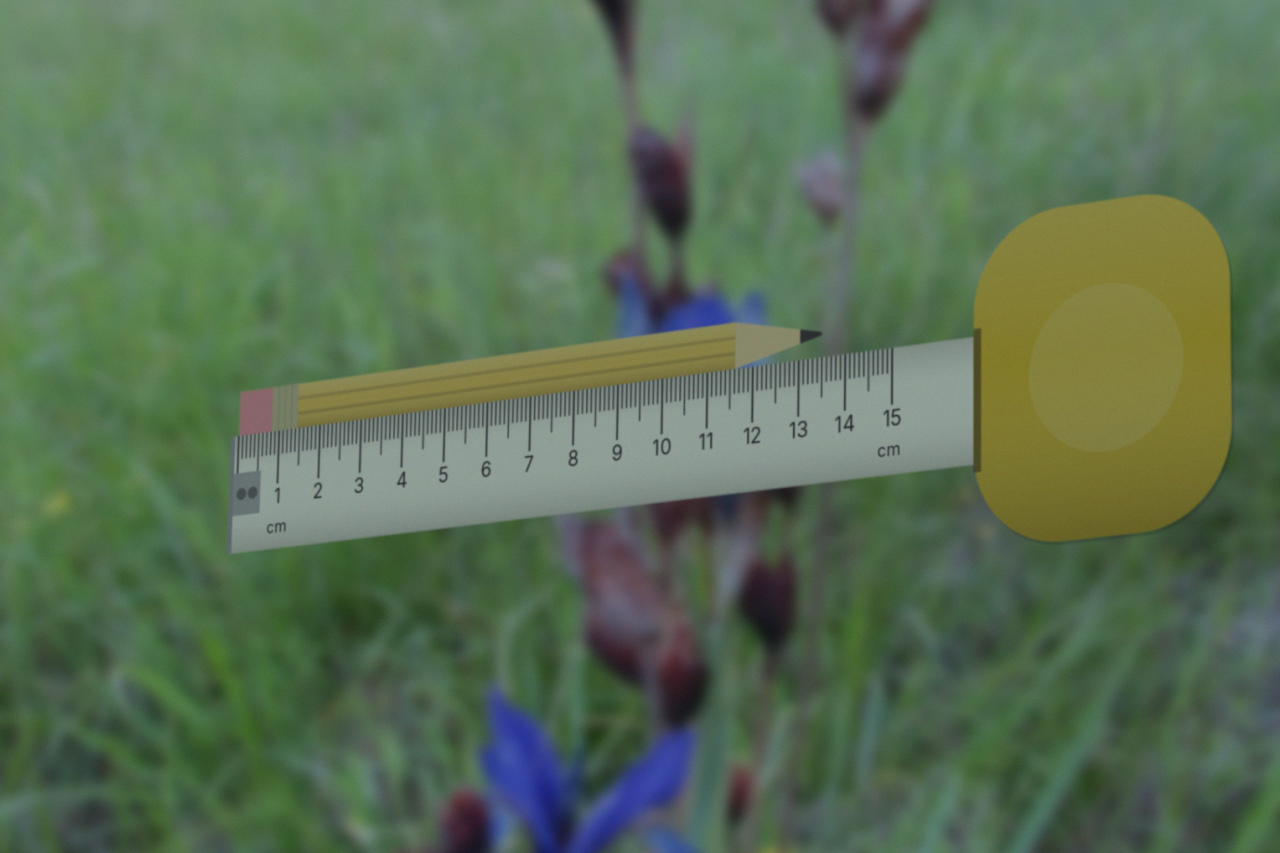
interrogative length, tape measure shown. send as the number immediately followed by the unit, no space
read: 13.5cm
